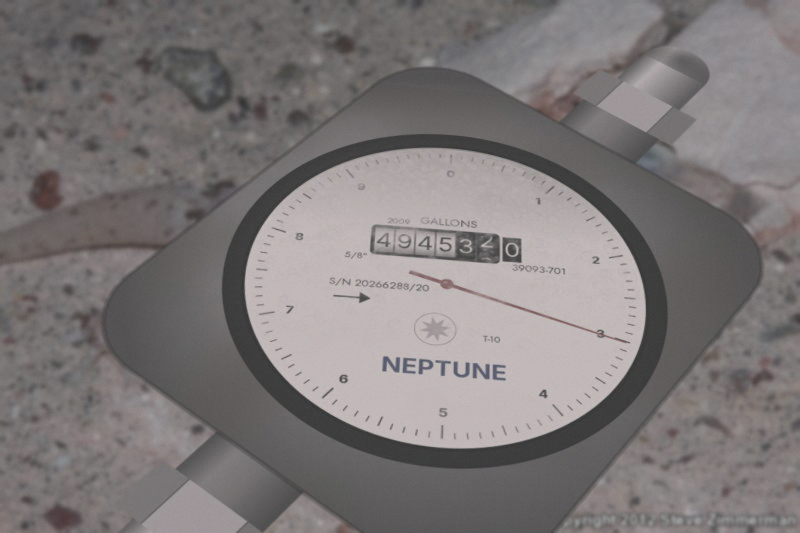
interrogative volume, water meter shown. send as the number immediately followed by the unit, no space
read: 4945323.0gal
